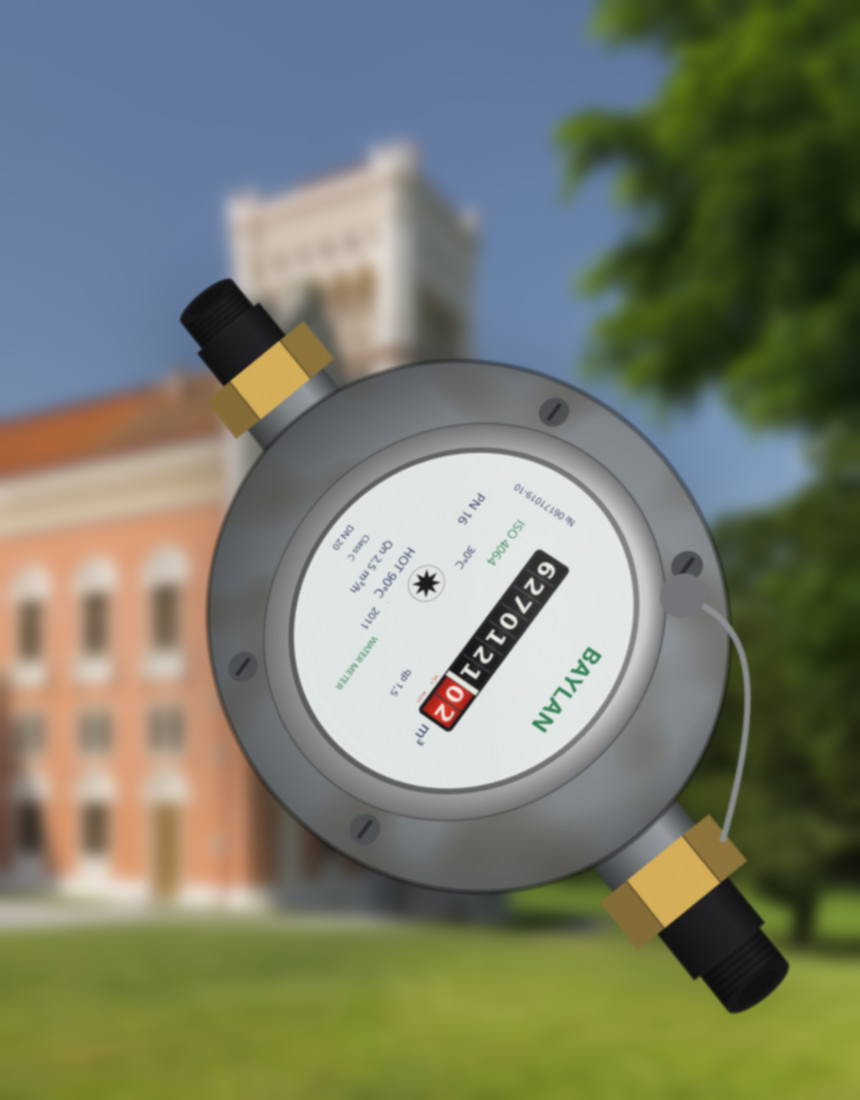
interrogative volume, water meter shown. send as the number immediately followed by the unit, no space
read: 6270121.02m³
